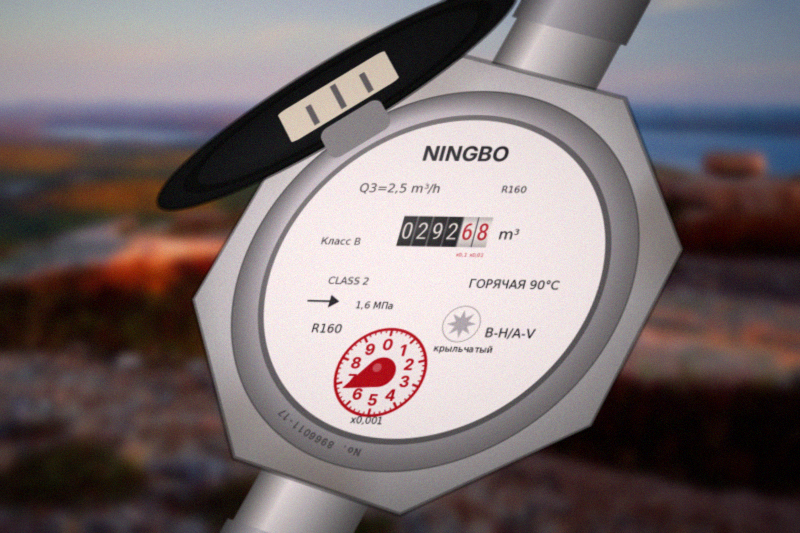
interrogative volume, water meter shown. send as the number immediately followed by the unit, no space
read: 292.686m³
